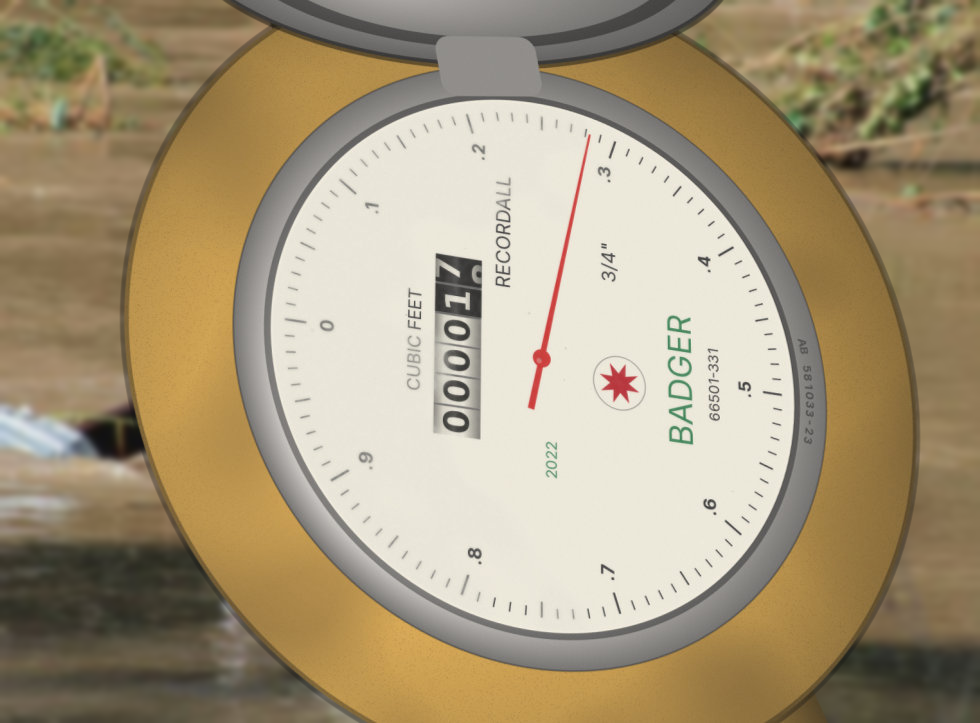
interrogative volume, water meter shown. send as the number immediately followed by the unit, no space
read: 17.28ft³
